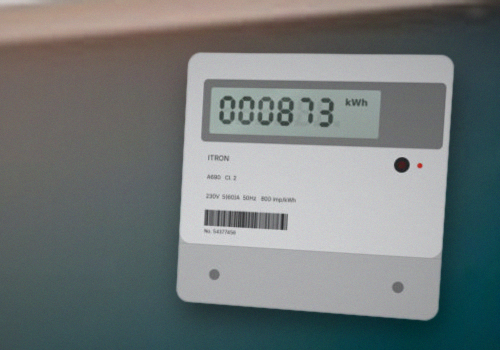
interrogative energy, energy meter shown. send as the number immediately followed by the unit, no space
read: 873kWh
